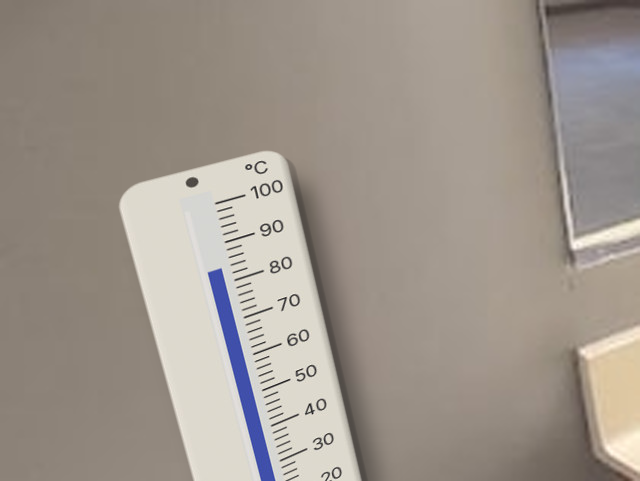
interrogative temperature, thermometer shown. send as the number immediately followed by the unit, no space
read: 84°C
